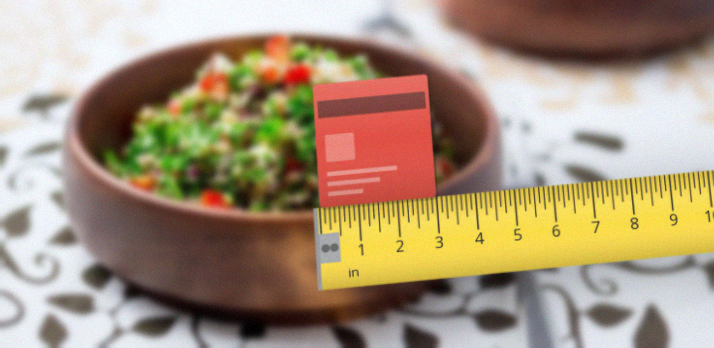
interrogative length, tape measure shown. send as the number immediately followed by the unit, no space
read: 3in
